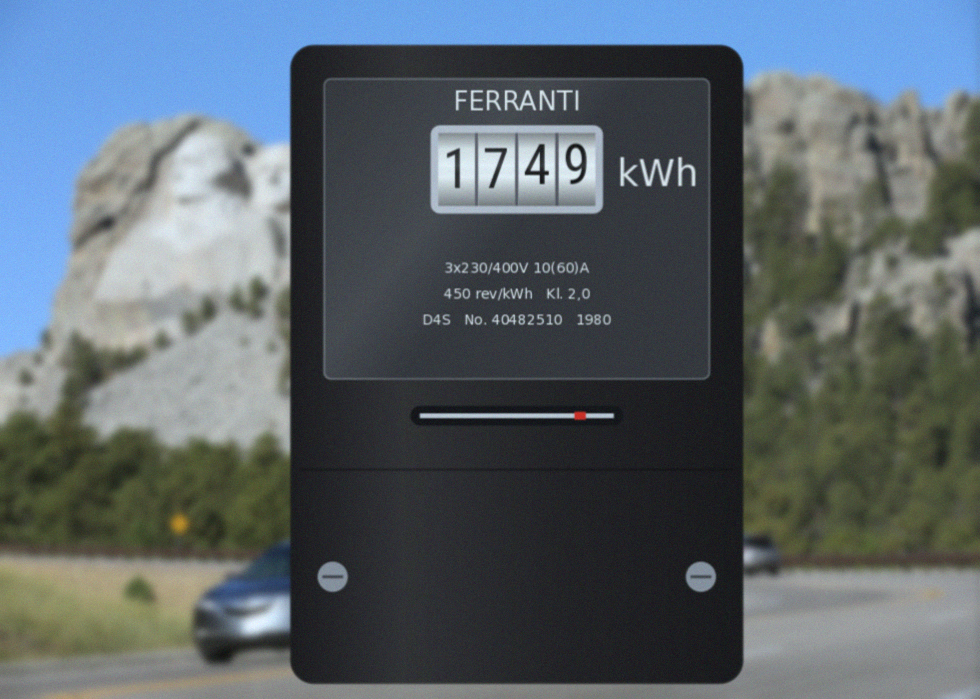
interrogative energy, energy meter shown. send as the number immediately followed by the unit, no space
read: 1749kWh
